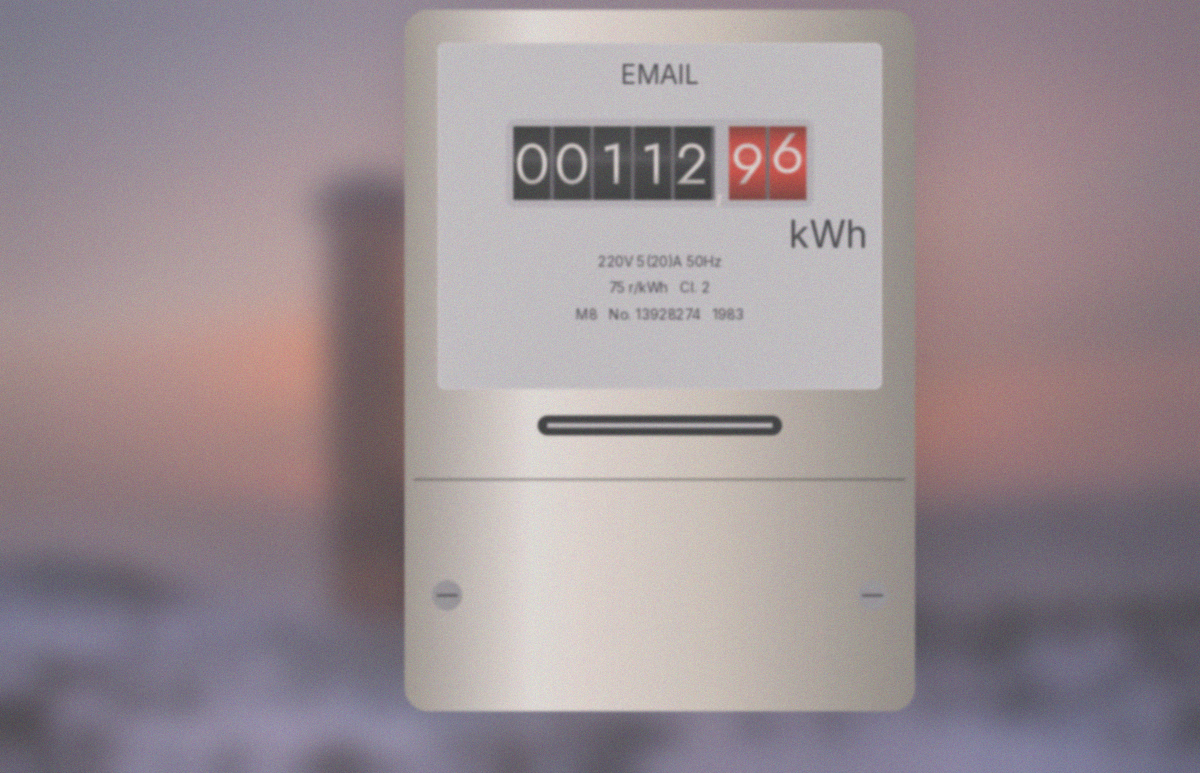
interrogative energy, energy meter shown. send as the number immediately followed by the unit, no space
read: 112.96kWh
